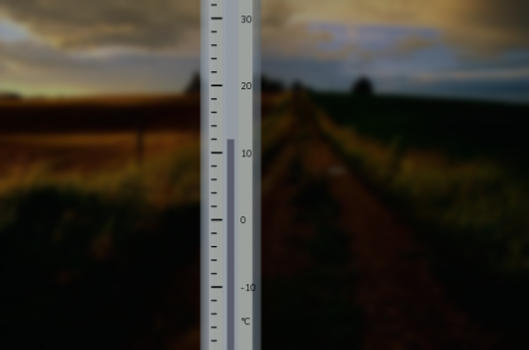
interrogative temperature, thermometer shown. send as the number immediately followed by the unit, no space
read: 12°C
